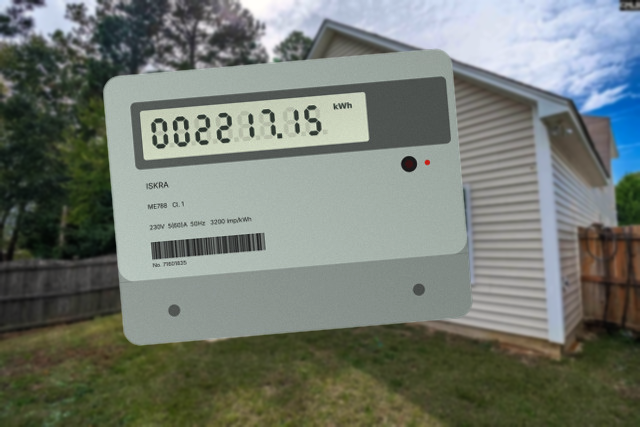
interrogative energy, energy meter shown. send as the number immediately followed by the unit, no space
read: 2217.15kWh
